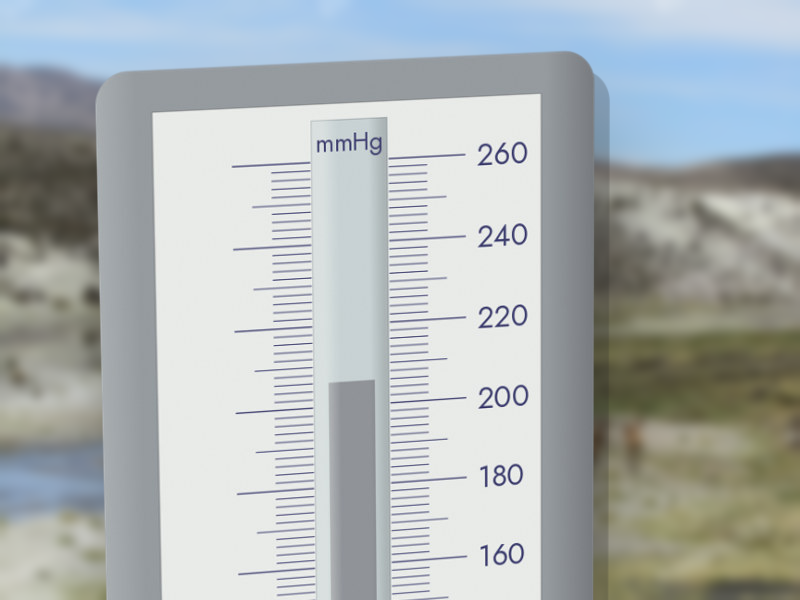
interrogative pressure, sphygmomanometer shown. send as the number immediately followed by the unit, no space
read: 206mmHg
